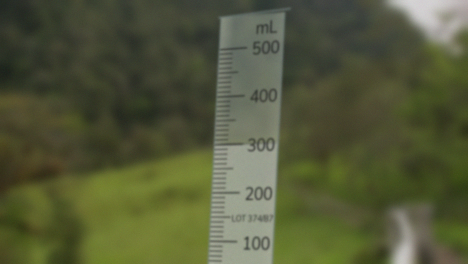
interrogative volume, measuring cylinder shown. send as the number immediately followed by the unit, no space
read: 300mL
